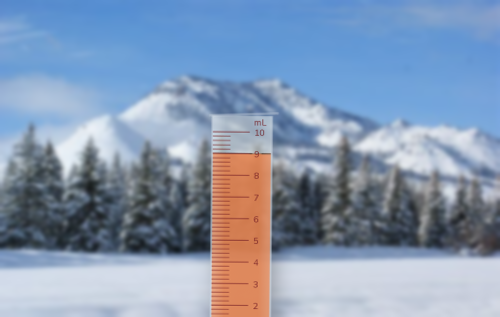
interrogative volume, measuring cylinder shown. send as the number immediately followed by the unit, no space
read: 9mL
